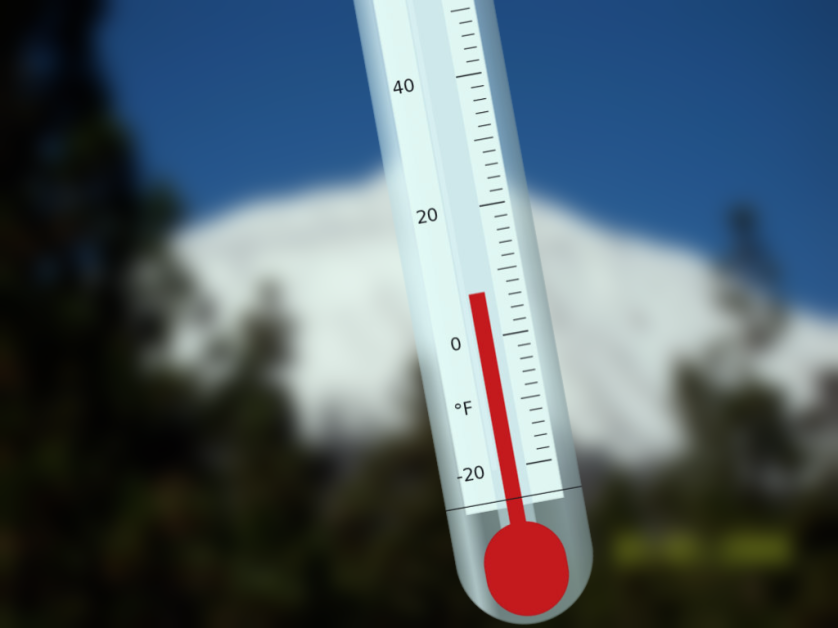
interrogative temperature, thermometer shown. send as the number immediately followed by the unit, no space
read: 7°F
